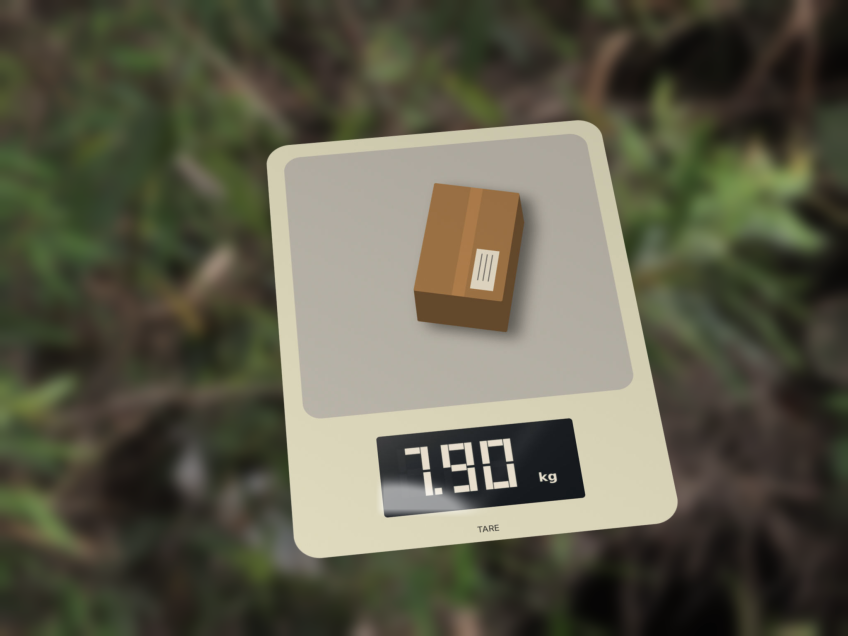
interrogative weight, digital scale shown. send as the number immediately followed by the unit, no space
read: 7.90kg
